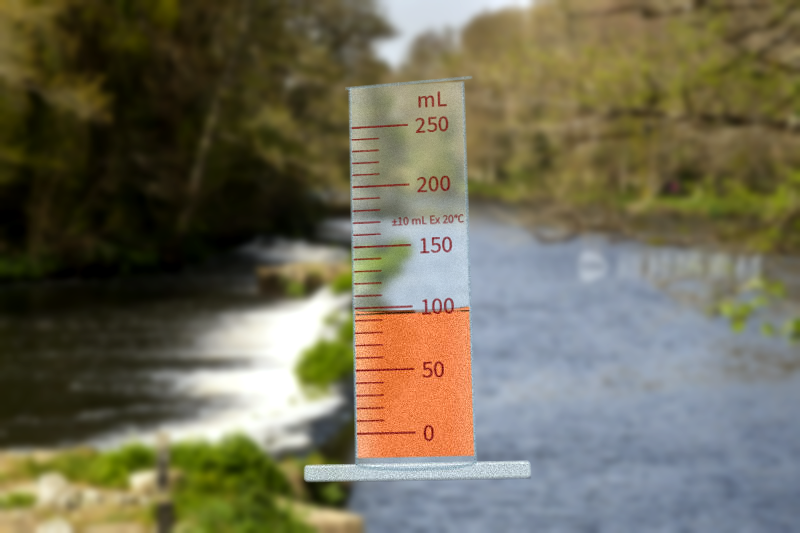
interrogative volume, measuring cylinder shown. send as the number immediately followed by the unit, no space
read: 95mL
